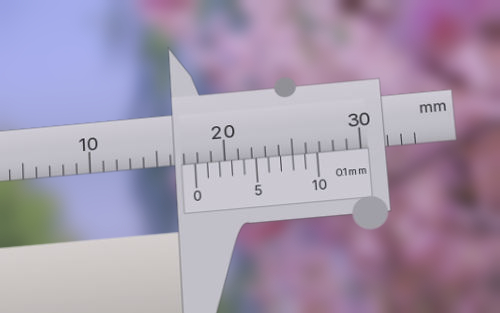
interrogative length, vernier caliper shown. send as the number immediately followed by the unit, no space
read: 17.8mm
